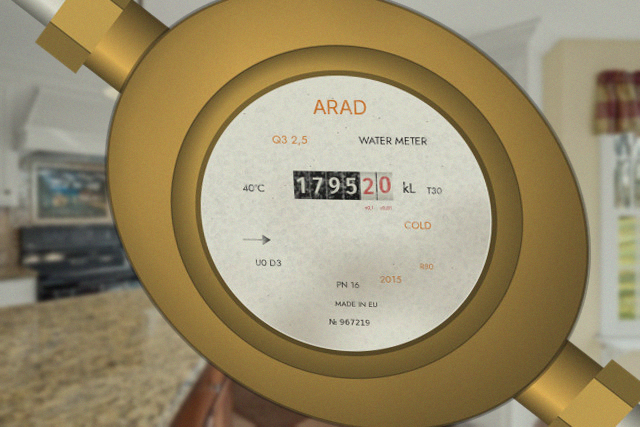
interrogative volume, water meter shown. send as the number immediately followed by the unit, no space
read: 1795.20kL
